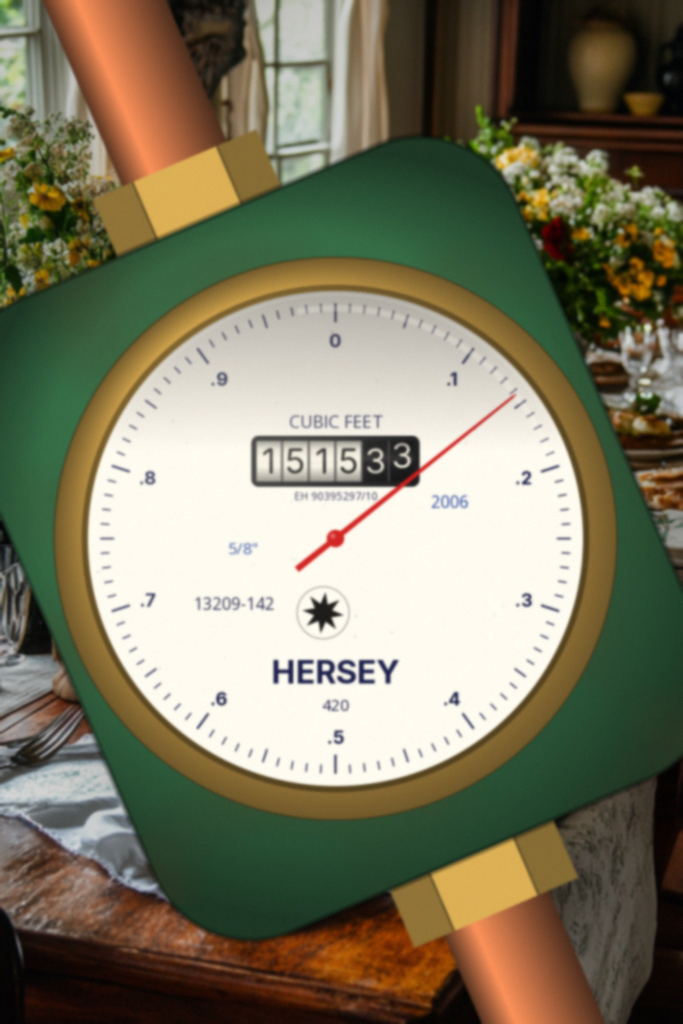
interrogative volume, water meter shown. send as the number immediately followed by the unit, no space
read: 151533.14ft³
